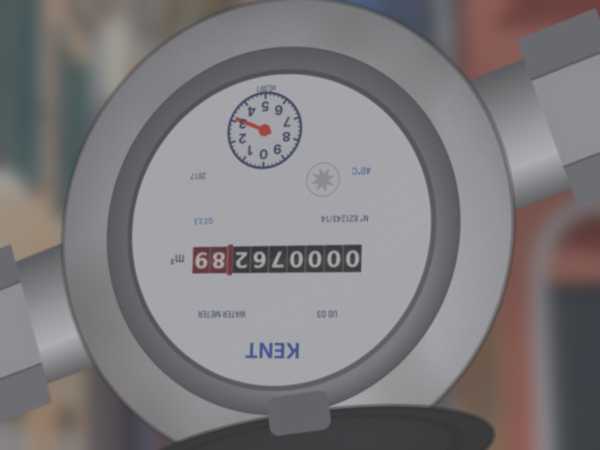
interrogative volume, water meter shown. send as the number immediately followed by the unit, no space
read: 762.893m³
